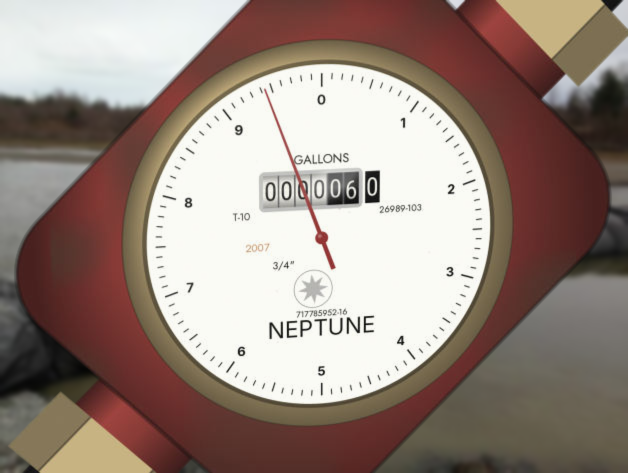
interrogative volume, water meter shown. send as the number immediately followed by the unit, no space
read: 59.4gal
